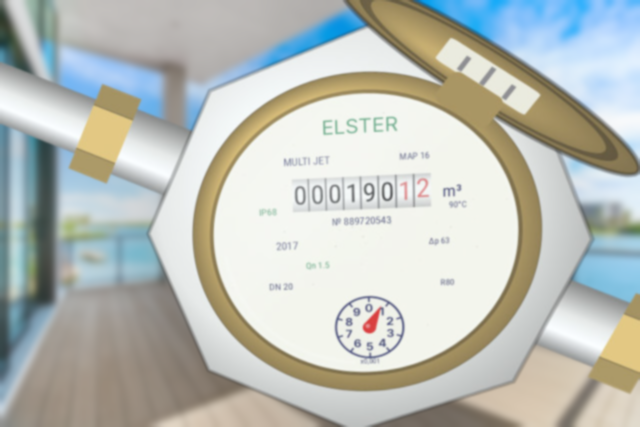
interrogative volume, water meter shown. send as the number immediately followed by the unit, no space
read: 190.120m³
